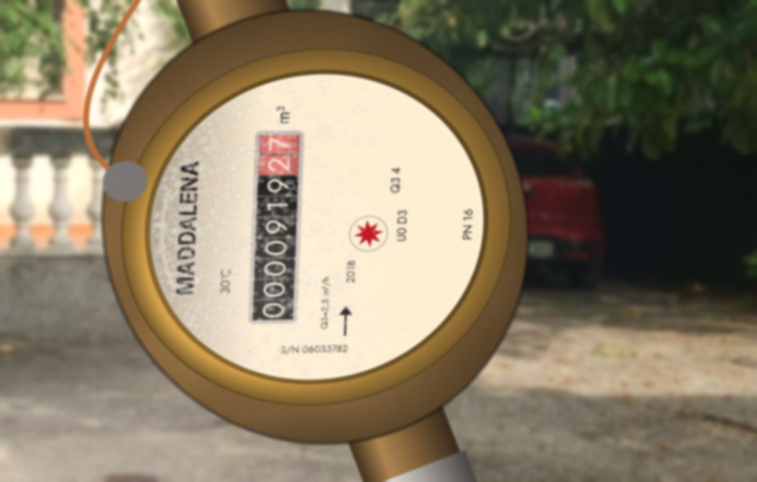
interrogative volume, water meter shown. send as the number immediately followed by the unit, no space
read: 919.27m³
